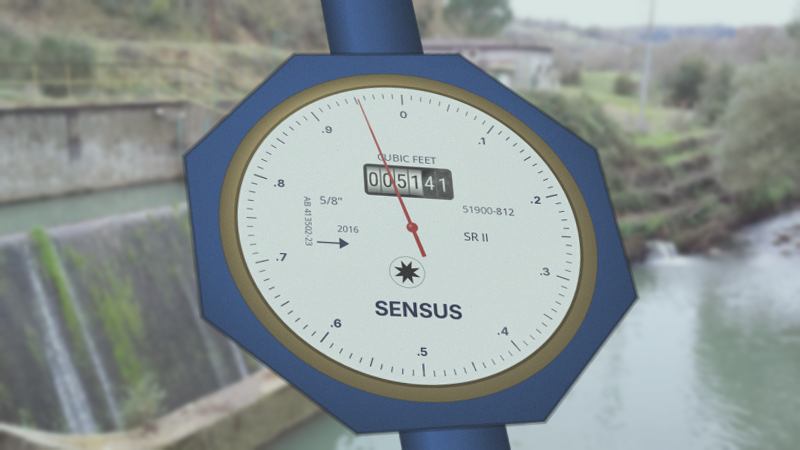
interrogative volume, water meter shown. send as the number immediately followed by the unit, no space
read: 5140.95ft³
